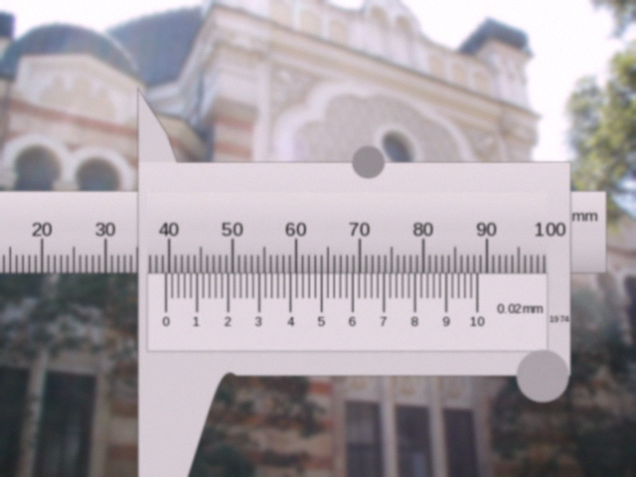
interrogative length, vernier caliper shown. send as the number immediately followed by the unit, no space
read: 39.5mm
